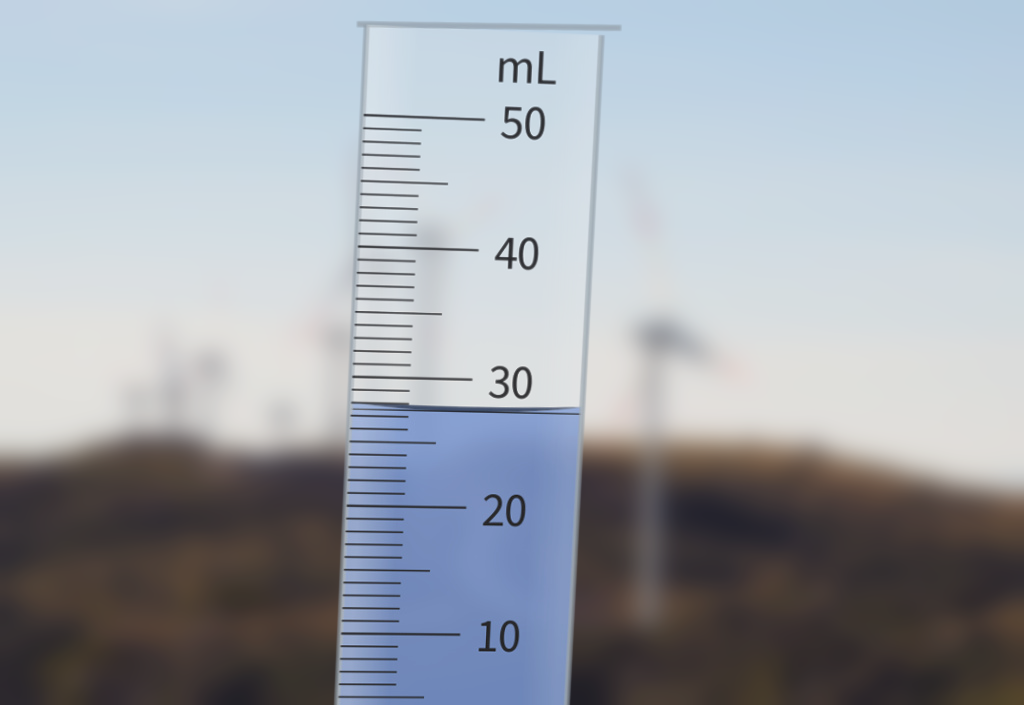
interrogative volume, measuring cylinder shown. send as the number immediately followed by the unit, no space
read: 27.5mL
